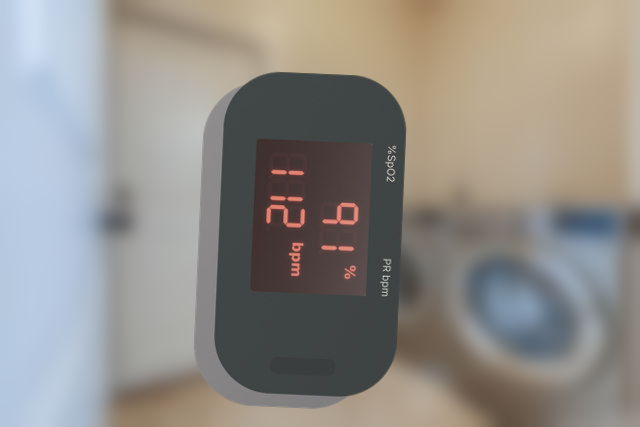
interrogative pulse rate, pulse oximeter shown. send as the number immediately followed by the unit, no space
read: 112bpm
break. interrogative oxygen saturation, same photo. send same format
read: 91%
